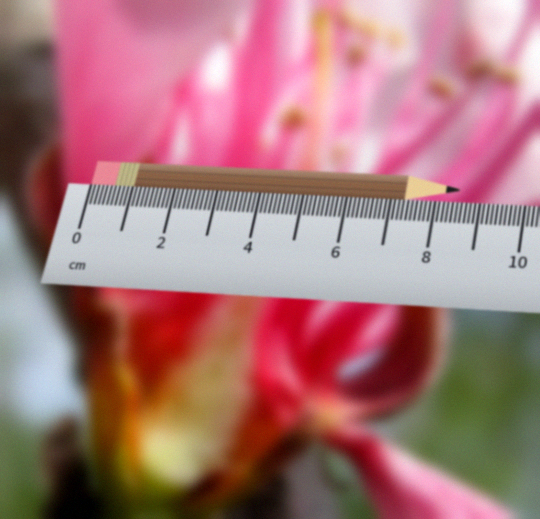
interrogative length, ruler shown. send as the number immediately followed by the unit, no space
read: 8.5cm
